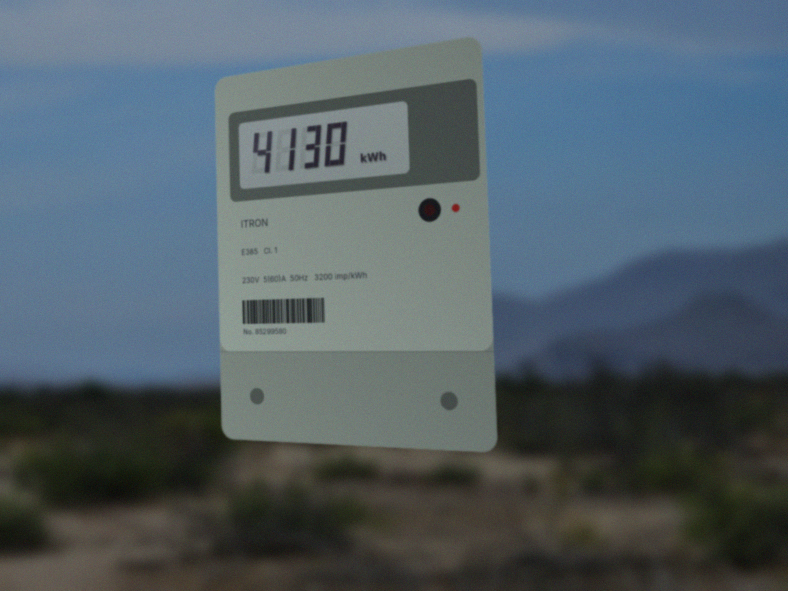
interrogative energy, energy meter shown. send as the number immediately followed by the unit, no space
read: 4130kWh
